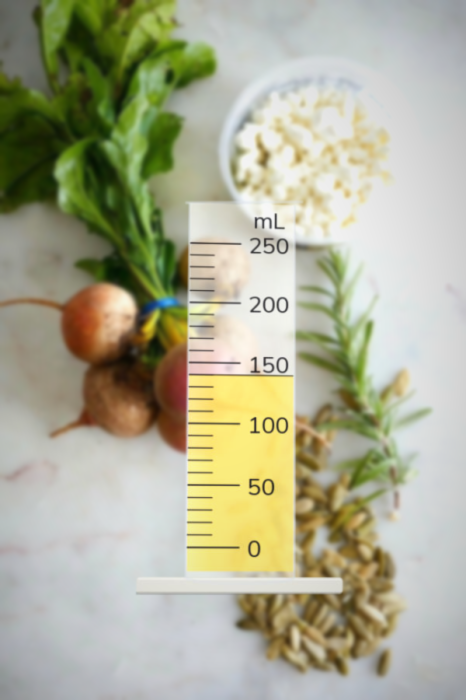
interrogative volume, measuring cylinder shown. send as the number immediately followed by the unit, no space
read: 140mL
